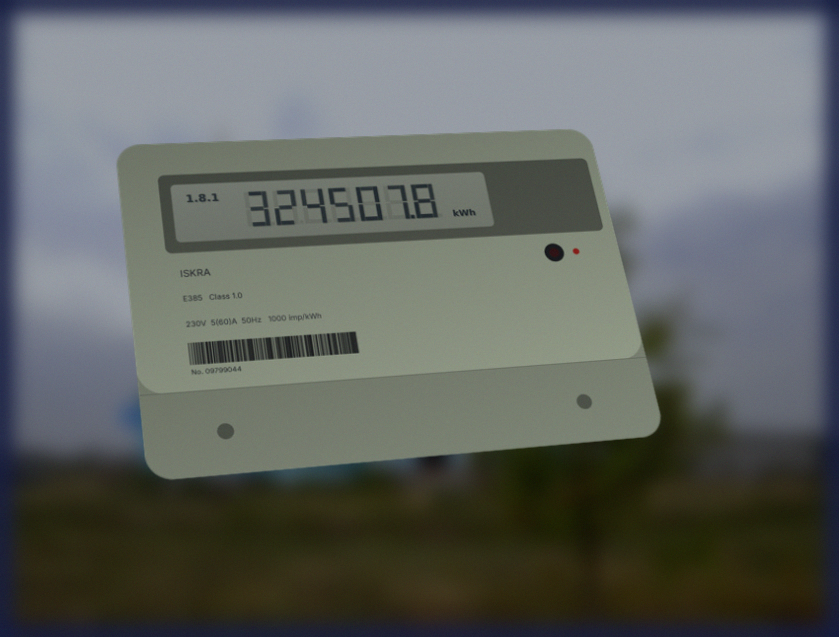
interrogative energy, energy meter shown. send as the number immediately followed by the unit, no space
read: 324507.8kWh
